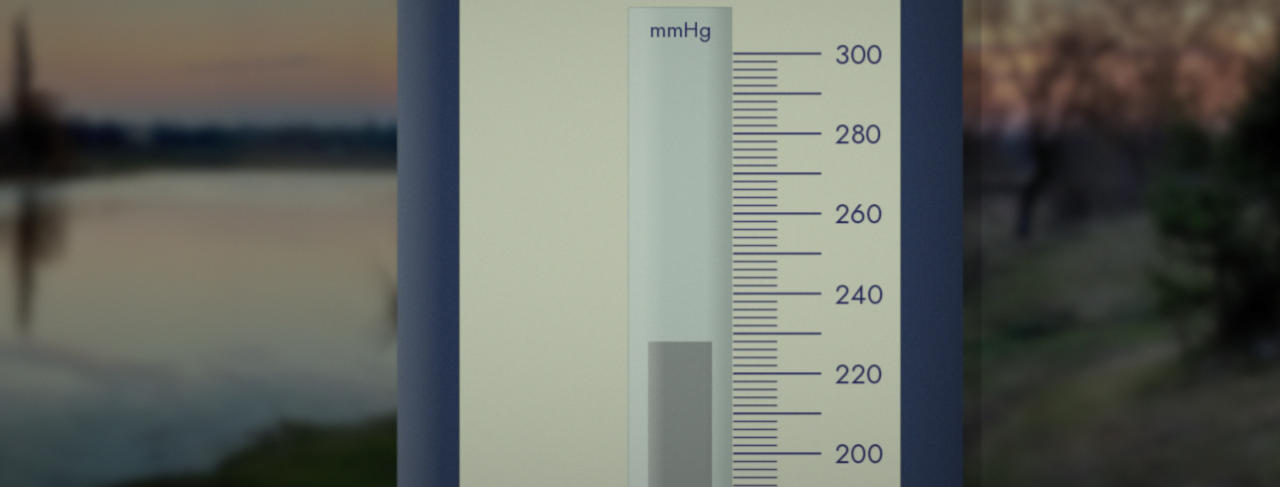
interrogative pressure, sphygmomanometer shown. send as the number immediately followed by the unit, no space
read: 228mmHg
